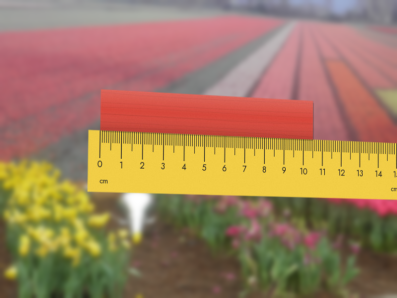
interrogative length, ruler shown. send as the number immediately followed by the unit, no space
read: 10.5cm
